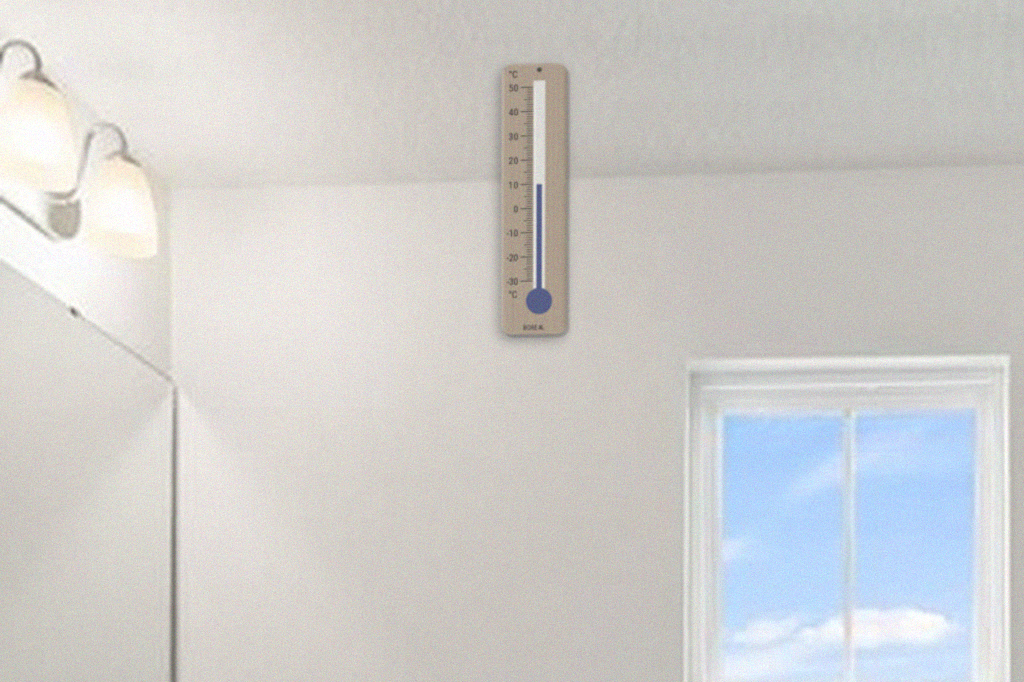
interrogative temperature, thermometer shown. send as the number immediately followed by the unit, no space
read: 10°C
